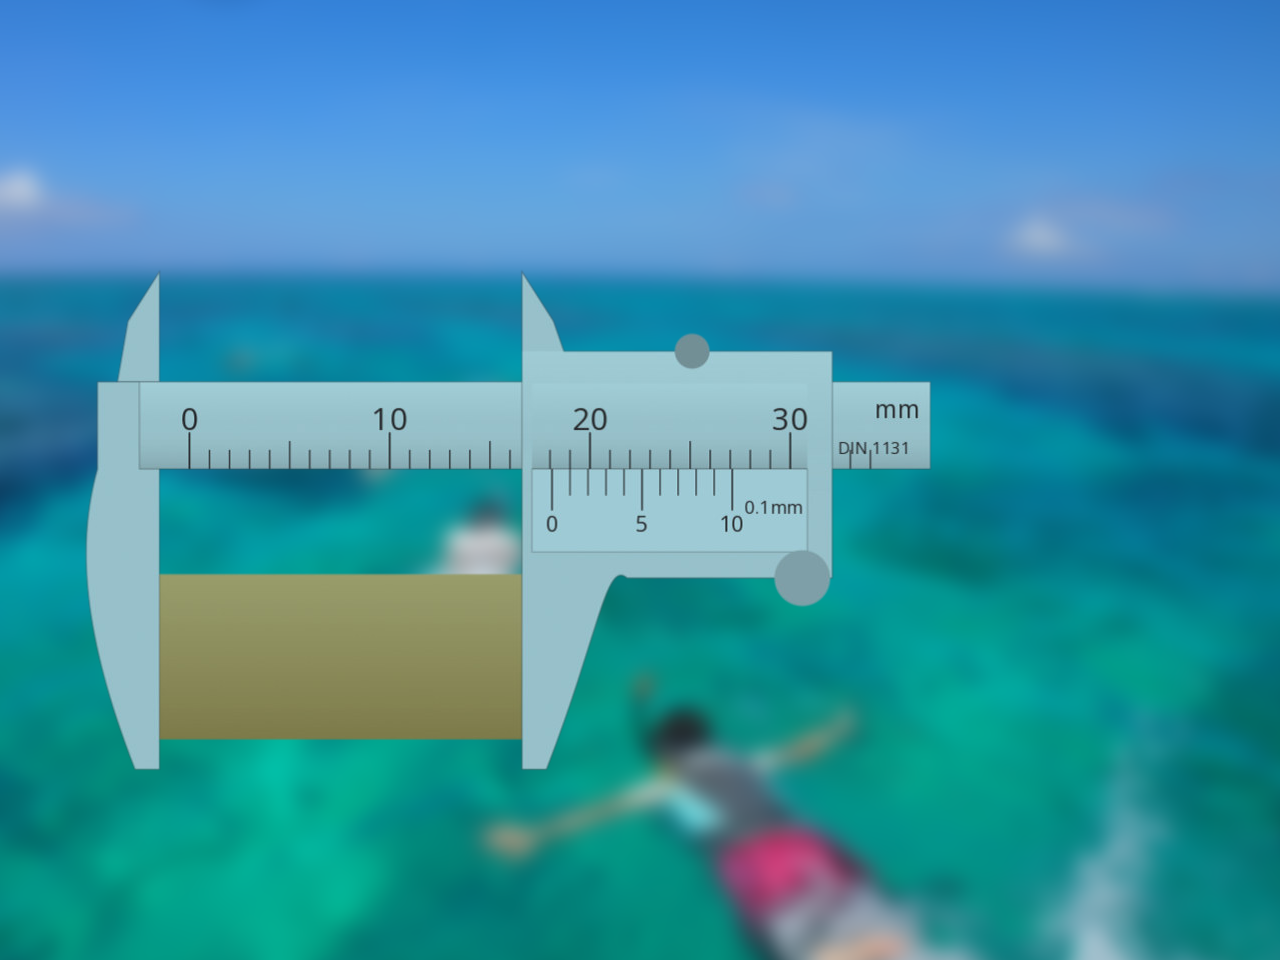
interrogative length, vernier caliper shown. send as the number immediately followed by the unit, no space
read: 18.1mm
